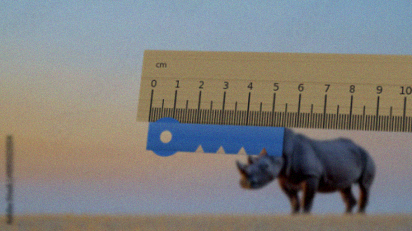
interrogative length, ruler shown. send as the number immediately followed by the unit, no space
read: 5.5cm
